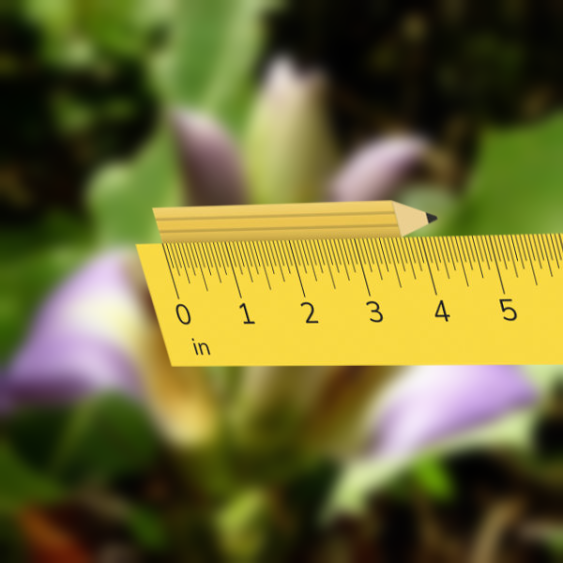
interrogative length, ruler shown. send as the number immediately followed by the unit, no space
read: 4.3125in
